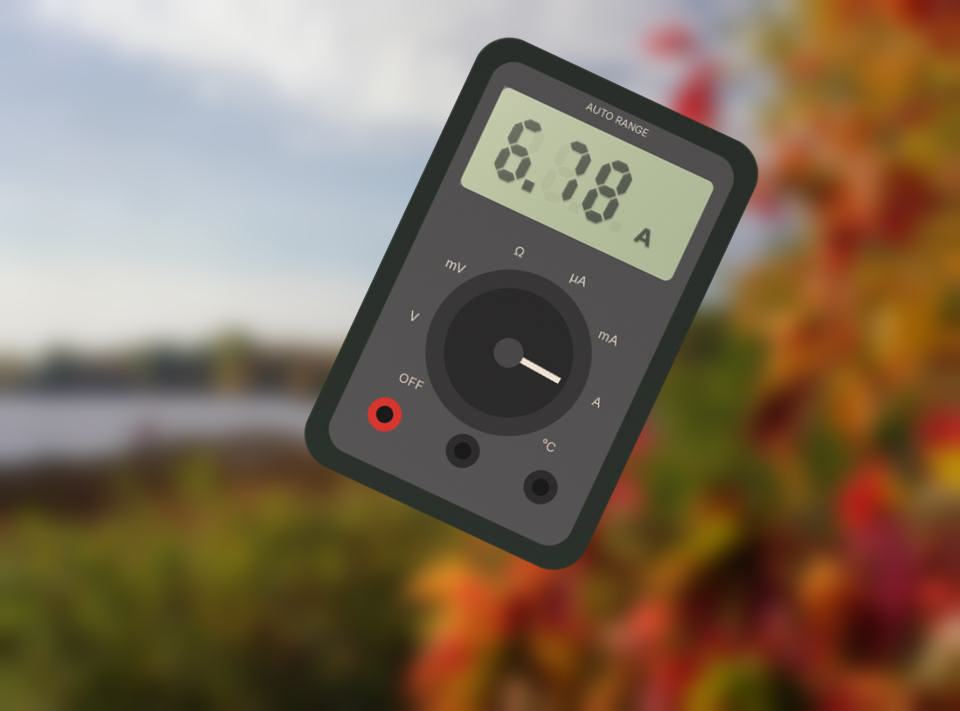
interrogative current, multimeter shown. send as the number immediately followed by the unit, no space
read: 6.78A
